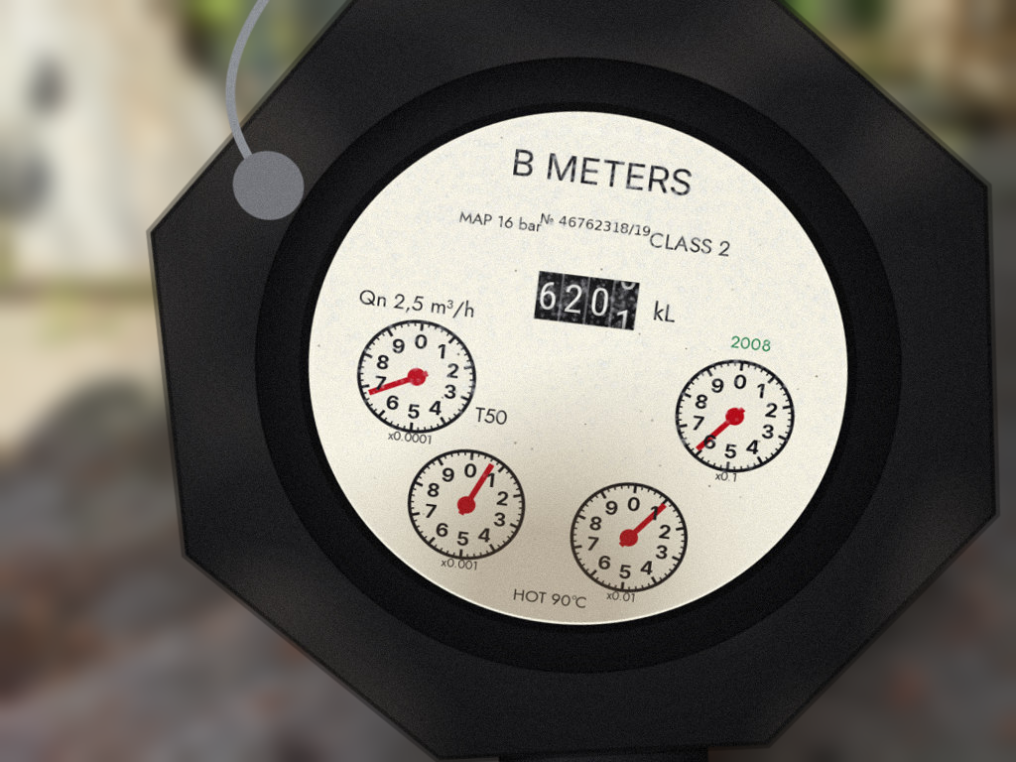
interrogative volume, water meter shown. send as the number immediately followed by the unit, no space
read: 6200.6106kL
